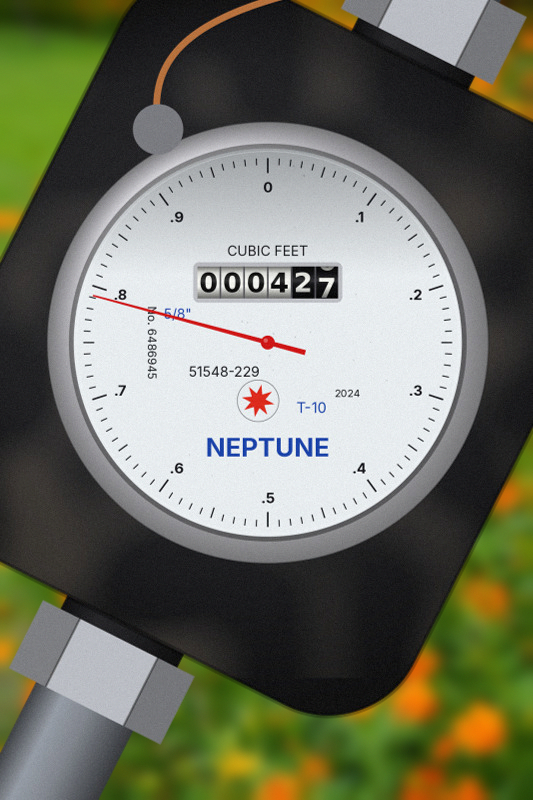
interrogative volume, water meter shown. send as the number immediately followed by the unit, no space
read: 426.79ft³
